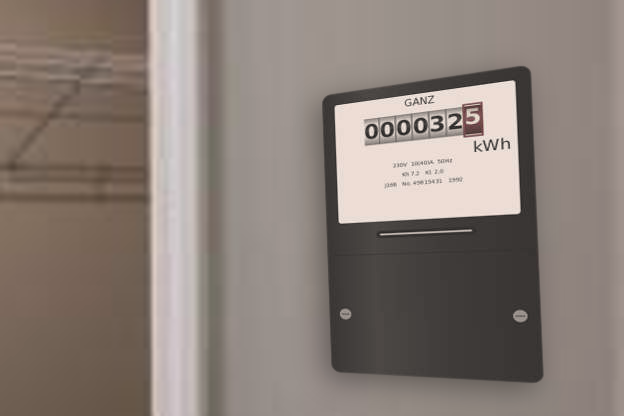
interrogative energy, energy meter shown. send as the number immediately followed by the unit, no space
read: 32.5kWh
